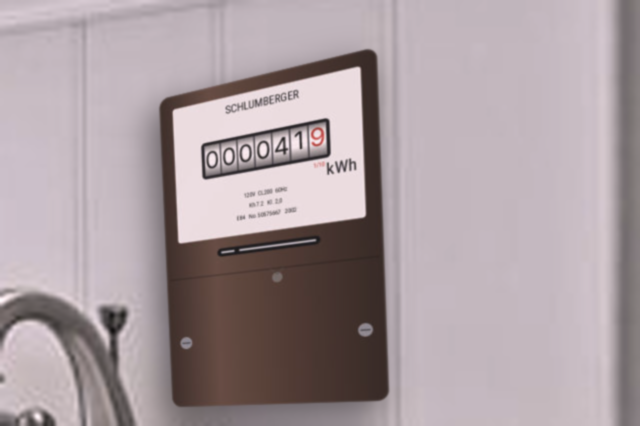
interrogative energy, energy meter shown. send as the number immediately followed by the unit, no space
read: 41.9kWh
